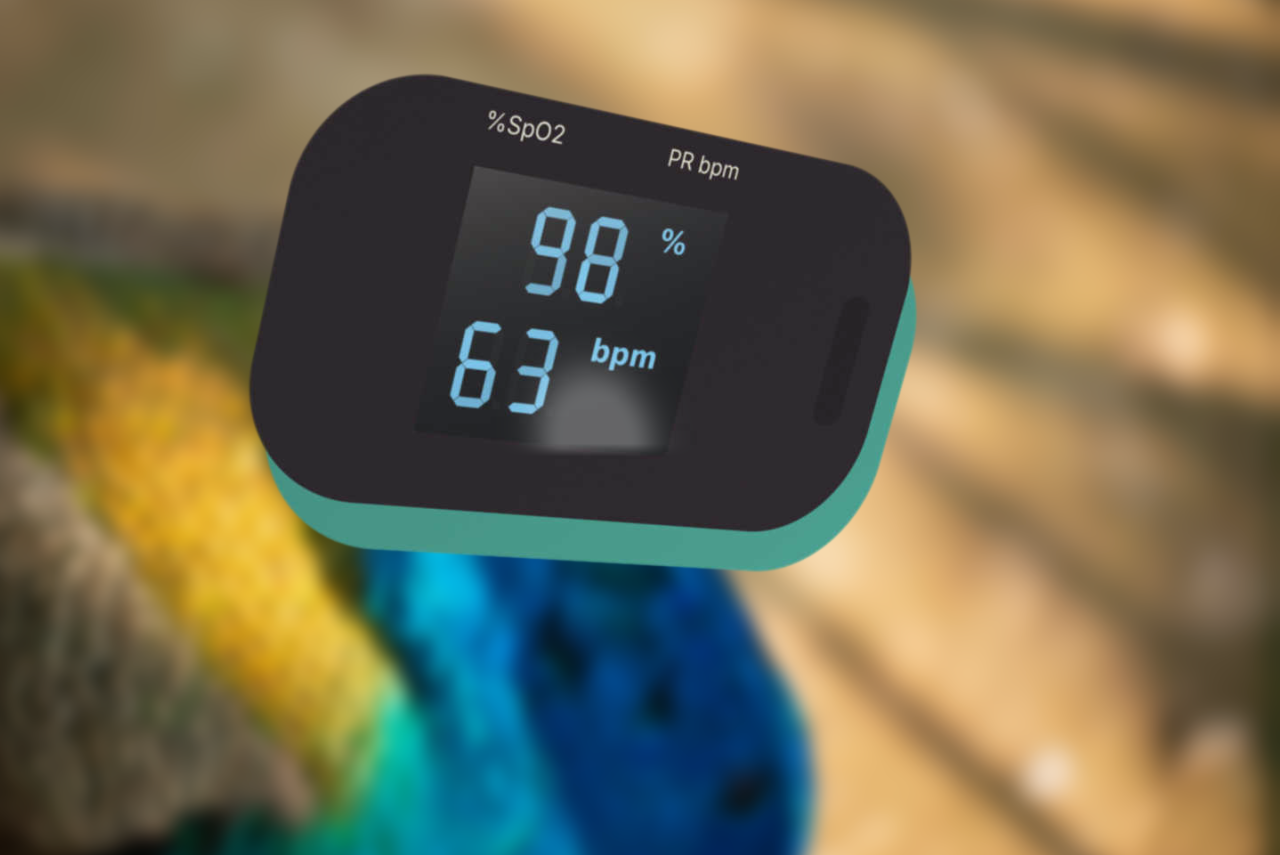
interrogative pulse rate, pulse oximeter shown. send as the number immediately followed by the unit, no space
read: 63bpm
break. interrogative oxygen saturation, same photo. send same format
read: 98%
